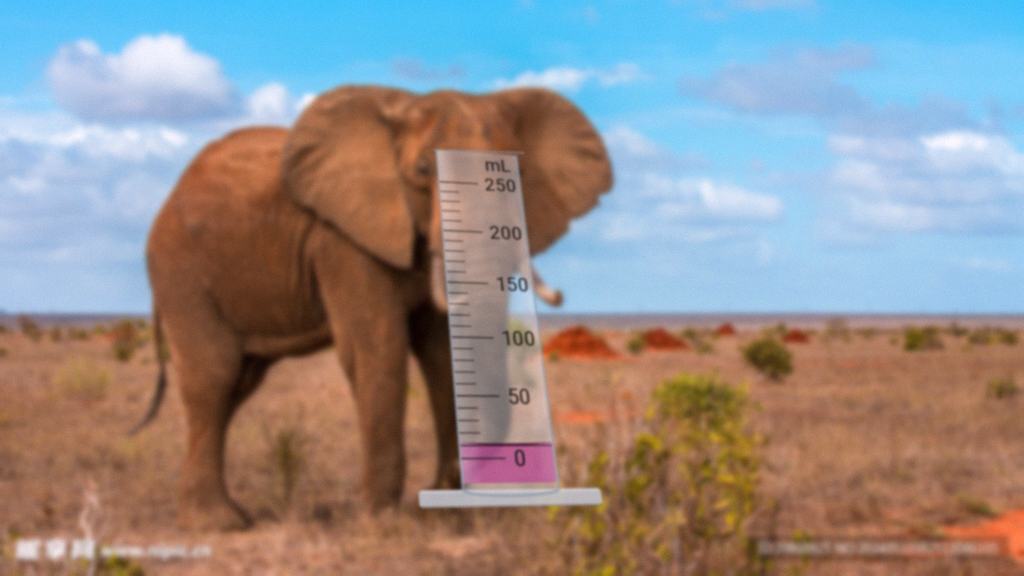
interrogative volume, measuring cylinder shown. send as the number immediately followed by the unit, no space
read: 10mL
